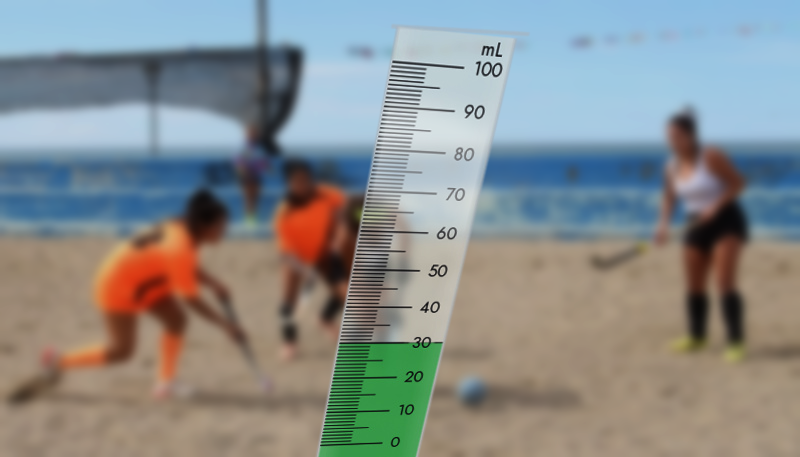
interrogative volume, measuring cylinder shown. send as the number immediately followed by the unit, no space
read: 30mL
